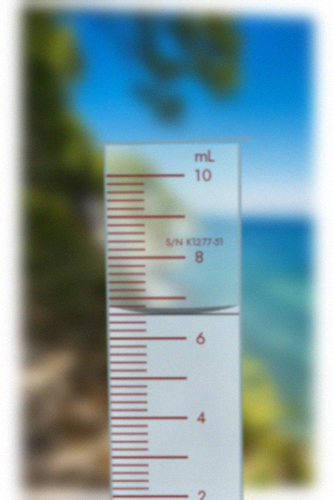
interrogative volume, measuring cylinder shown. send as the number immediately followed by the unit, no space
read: 6.6mL
